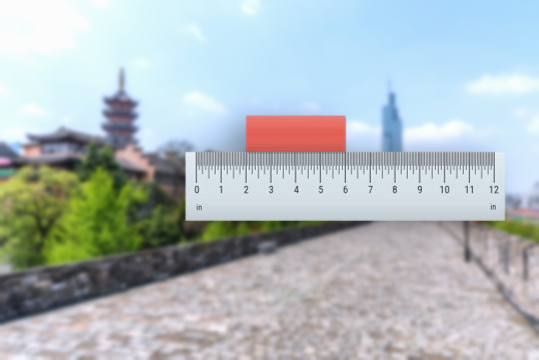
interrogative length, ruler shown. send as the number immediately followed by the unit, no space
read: 4in
